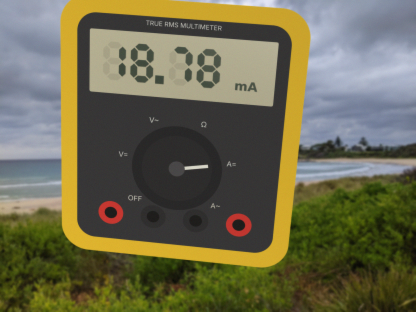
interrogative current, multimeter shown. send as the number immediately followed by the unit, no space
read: 18.78mA
